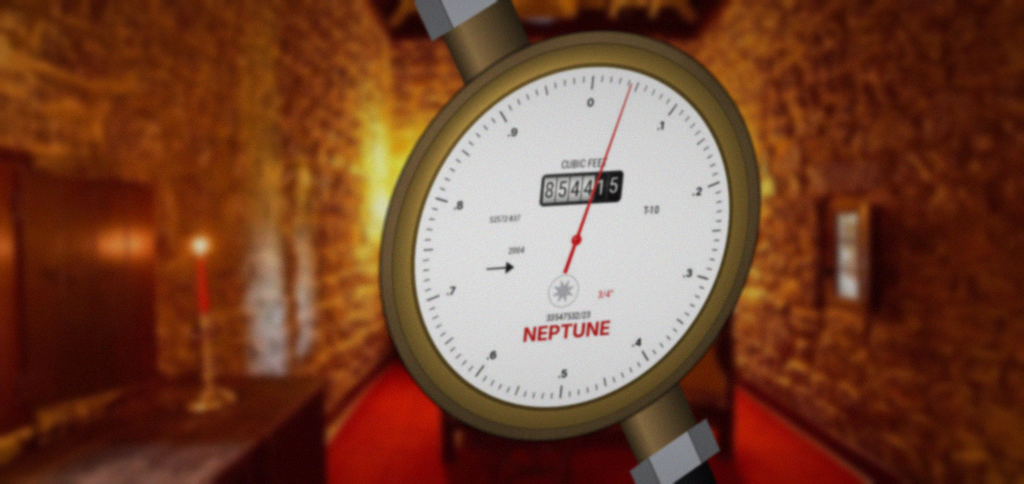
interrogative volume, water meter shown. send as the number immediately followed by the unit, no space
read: 854415.04ft³
